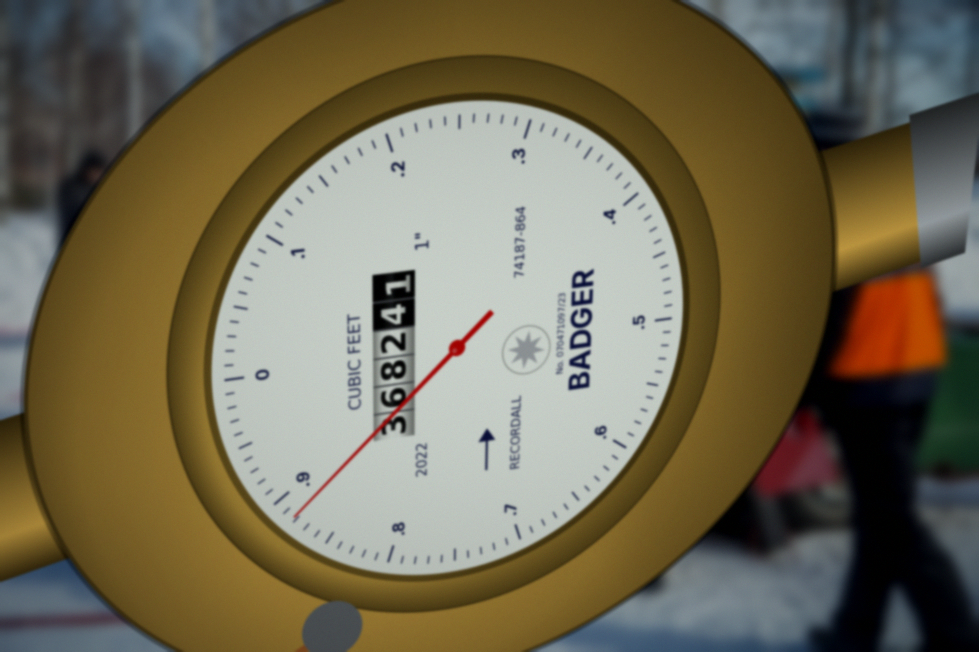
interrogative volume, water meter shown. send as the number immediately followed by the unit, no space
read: 368240.88ft³
